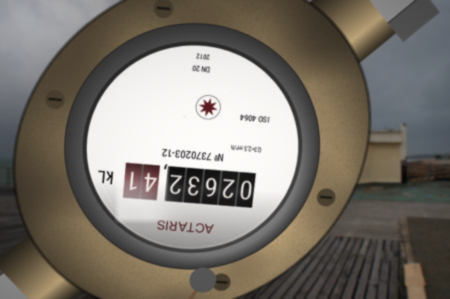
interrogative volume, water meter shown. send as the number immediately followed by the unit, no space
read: 2632.41kL
